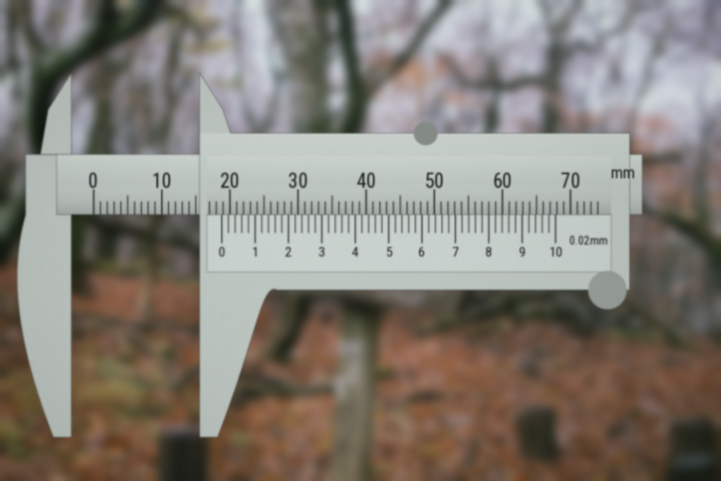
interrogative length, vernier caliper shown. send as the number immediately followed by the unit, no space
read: 18.8mm
